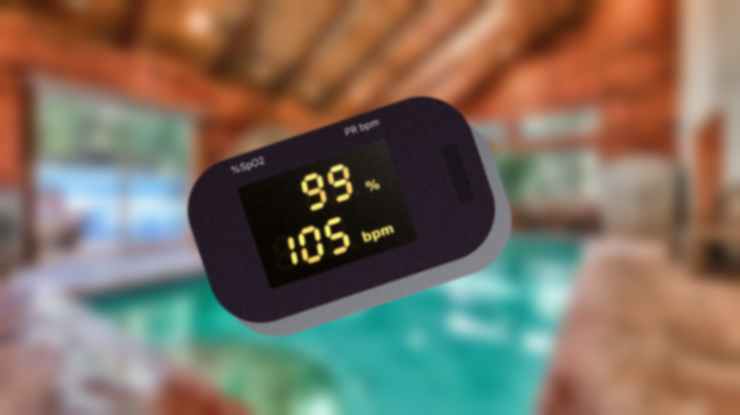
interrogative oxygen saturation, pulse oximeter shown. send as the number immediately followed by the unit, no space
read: 99%
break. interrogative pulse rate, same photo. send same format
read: 105bpm
